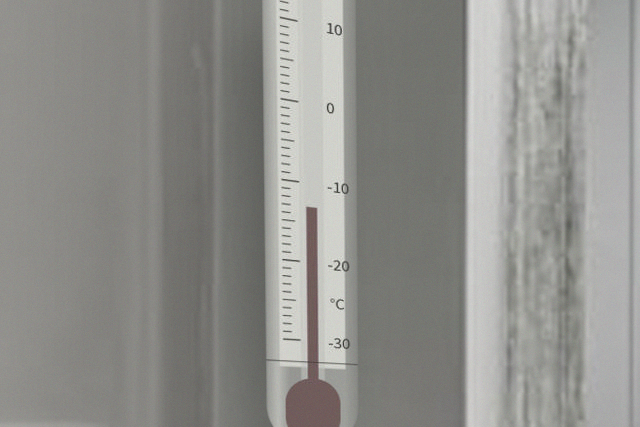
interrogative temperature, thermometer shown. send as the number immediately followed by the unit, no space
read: -13°C
